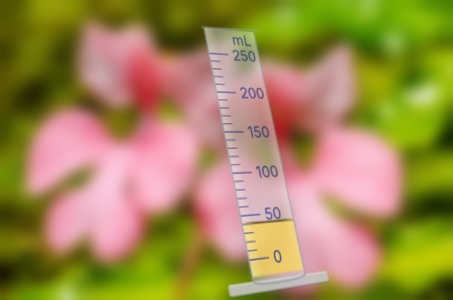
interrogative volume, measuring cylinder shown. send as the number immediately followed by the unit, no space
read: 40mL
